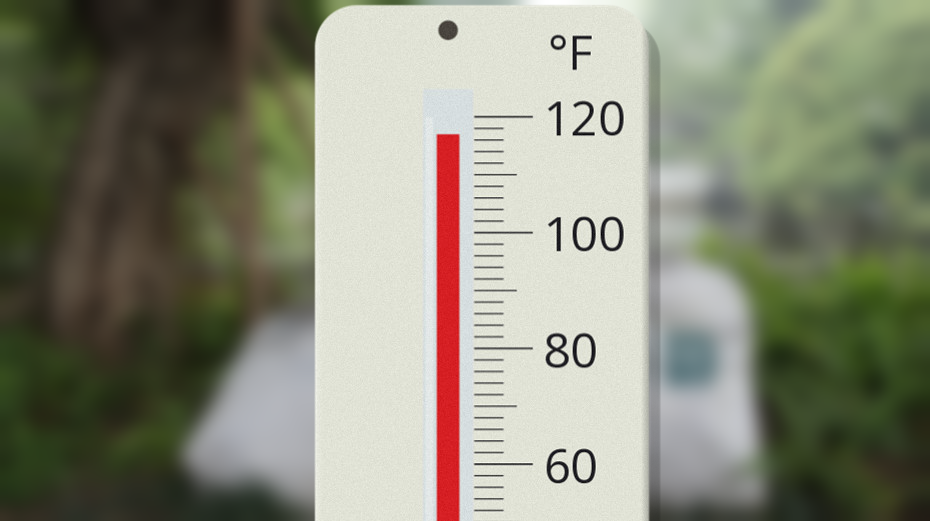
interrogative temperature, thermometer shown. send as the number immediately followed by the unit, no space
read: 117°F
